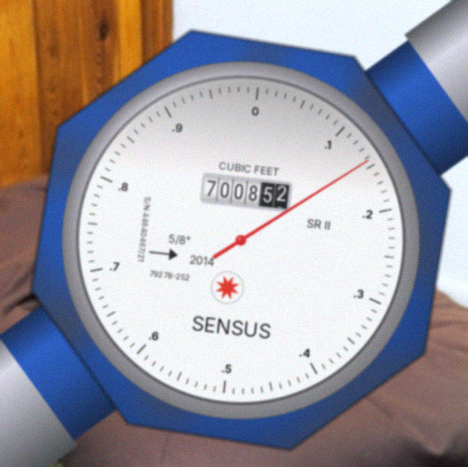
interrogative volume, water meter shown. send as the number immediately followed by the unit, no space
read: 700852.14ft³
